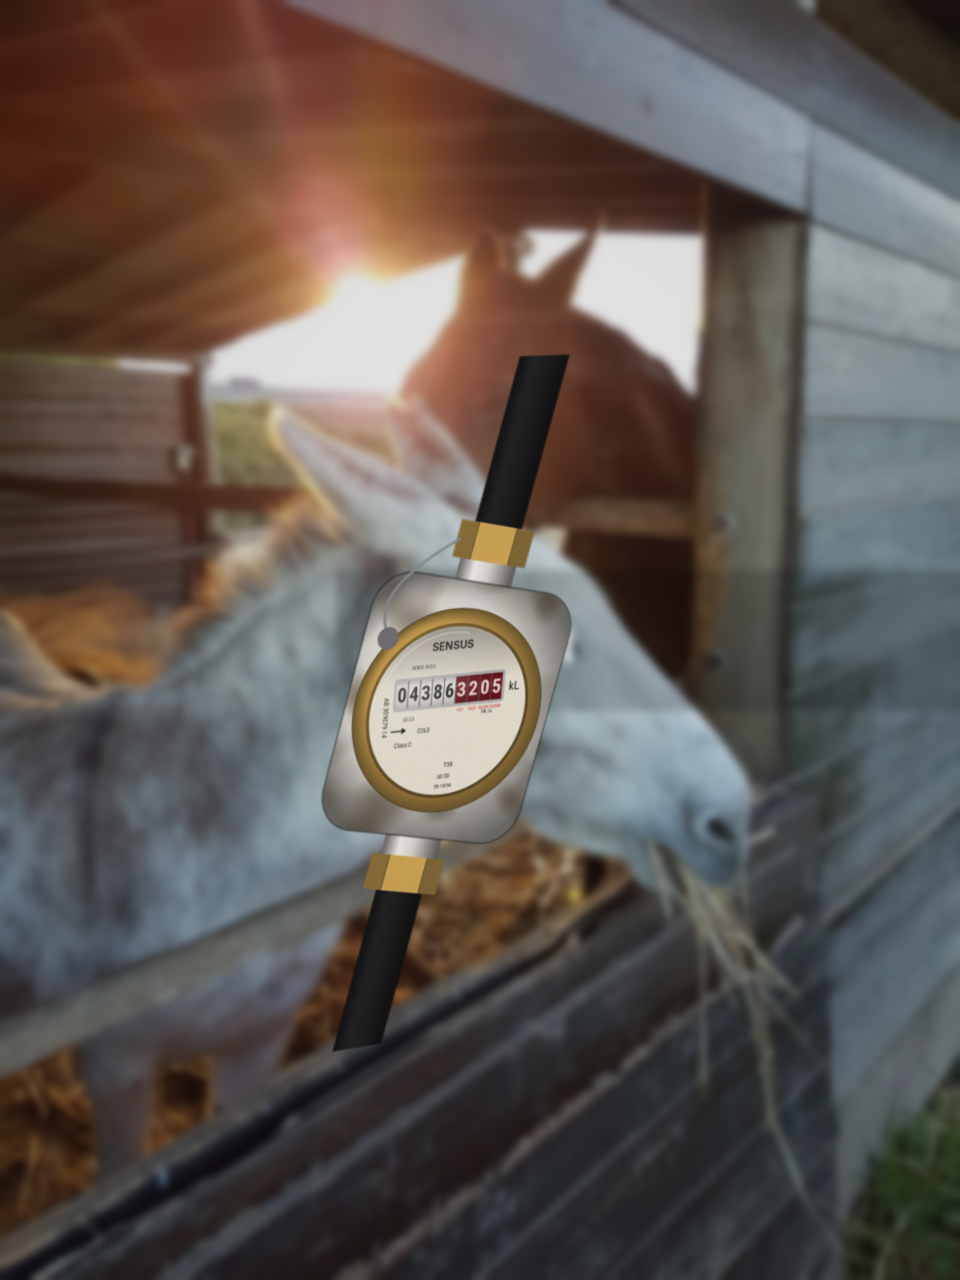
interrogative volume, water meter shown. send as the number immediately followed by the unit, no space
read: 4386.3205kL
